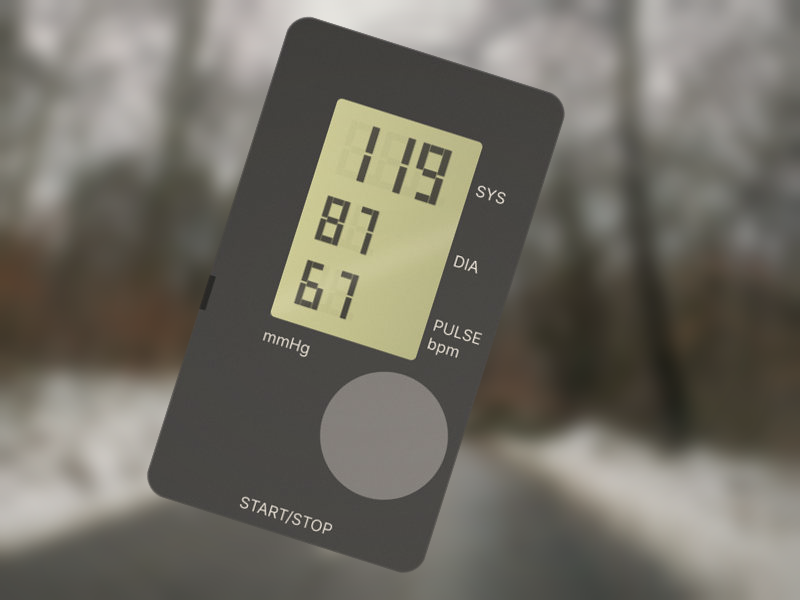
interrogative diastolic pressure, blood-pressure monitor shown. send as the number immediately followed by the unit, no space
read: 87mmHg
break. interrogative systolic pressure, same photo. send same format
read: 119mmHg
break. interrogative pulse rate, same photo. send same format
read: 67bpm
